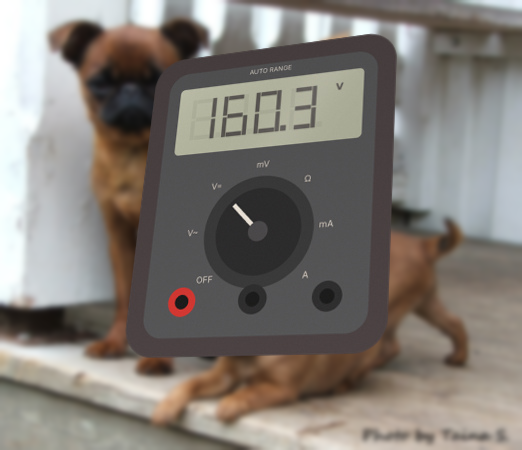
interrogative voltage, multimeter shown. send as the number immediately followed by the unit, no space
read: 160.3V
